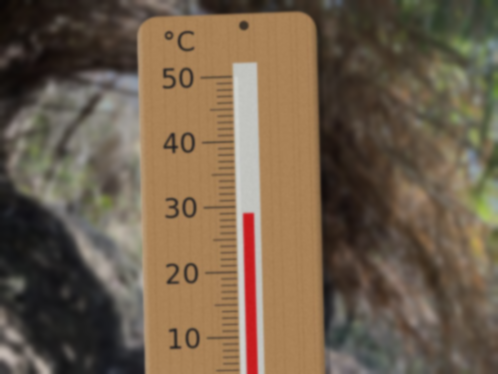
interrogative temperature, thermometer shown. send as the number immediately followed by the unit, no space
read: 29°C
